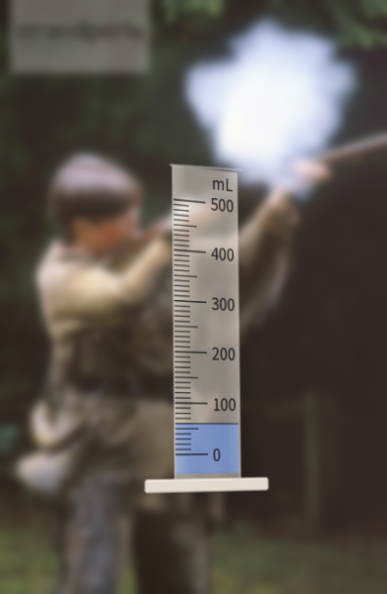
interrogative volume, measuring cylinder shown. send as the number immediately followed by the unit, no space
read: 60mL
